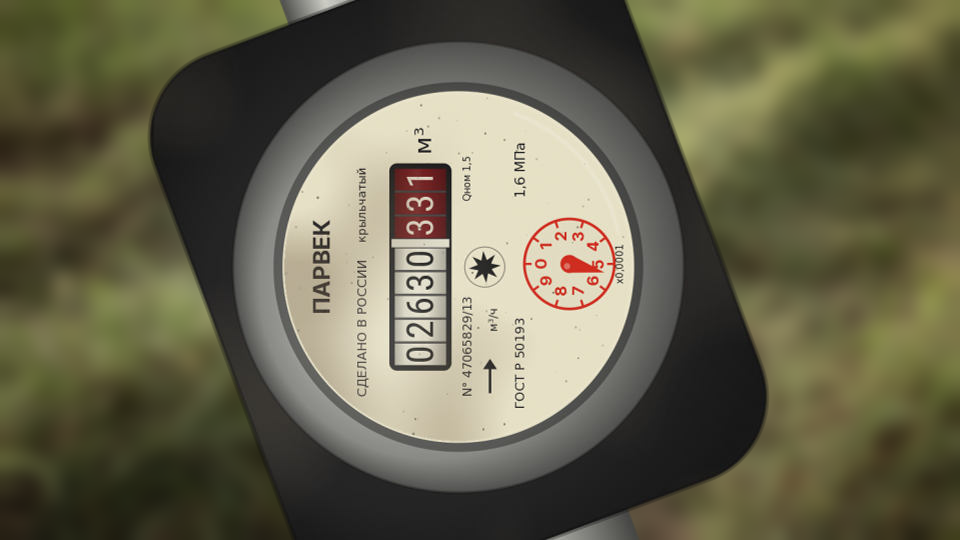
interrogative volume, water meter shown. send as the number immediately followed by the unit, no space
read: 2630.3315m³
